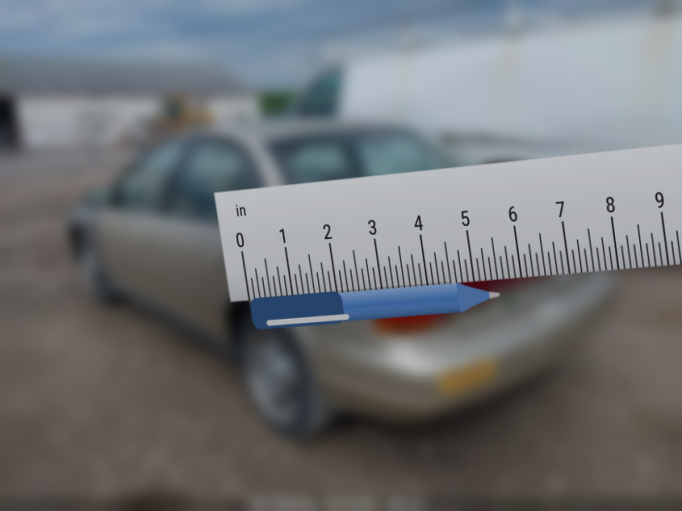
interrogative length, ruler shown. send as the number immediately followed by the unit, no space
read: 5.5in
